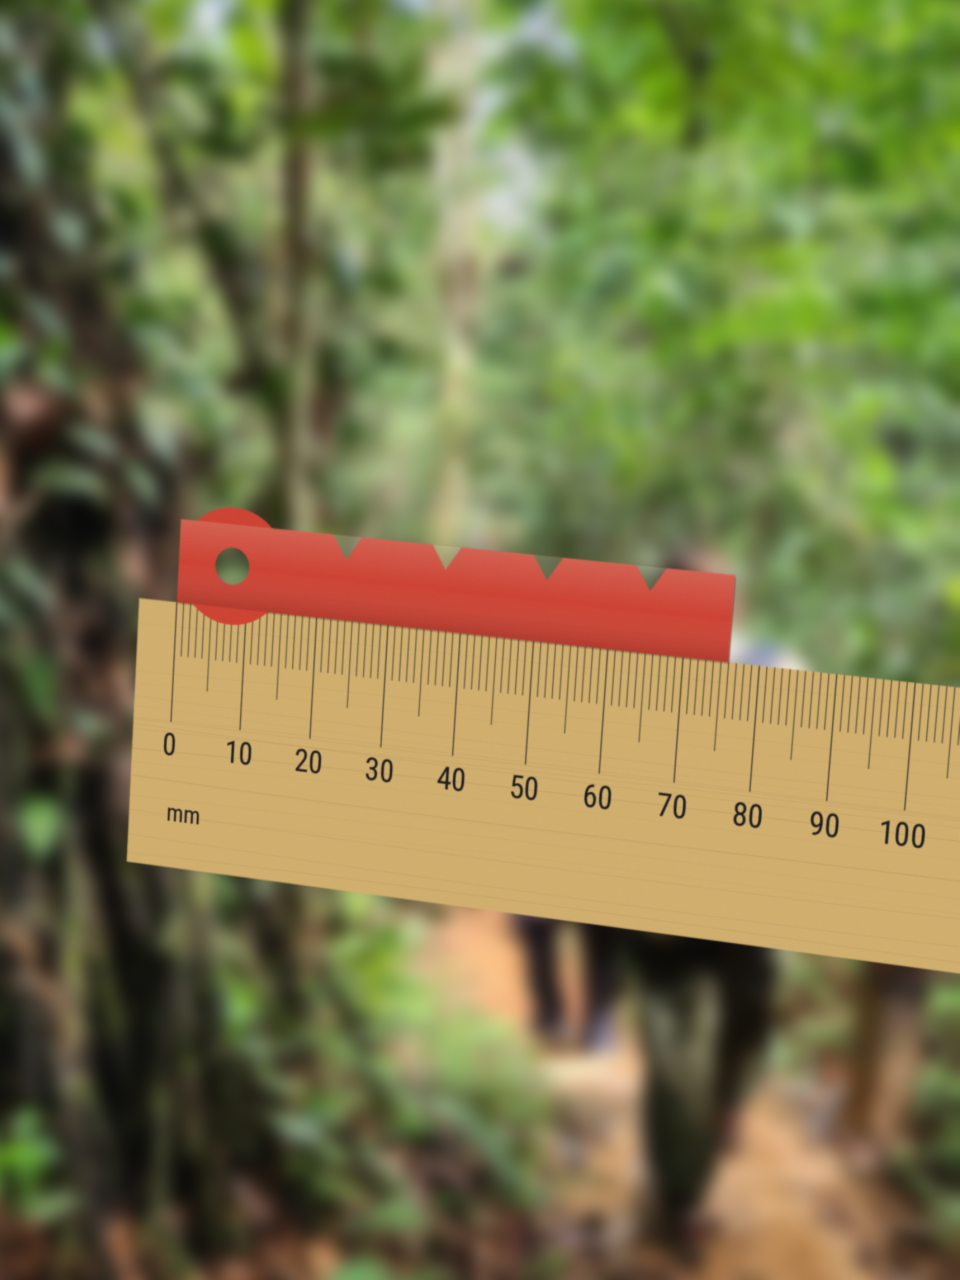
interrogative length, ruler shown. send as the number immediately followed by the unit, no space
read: 76mm
